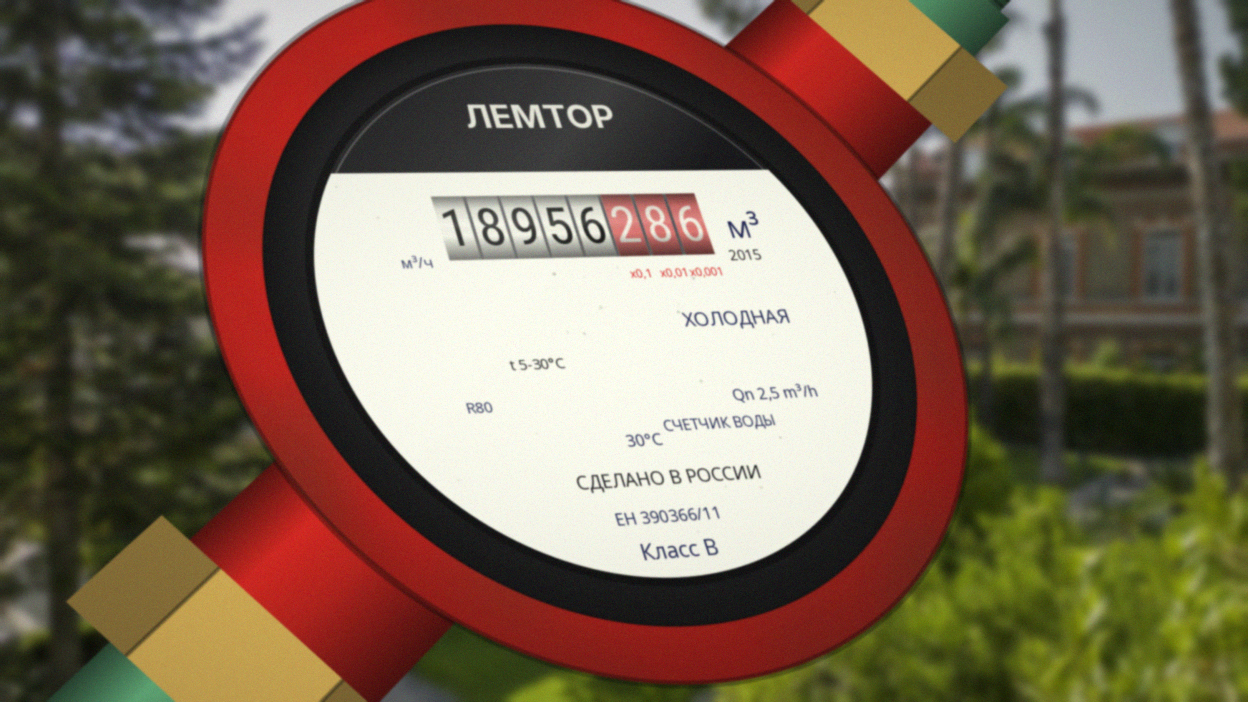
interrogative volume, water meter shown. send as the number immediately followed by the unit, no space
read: 18956.286m³
